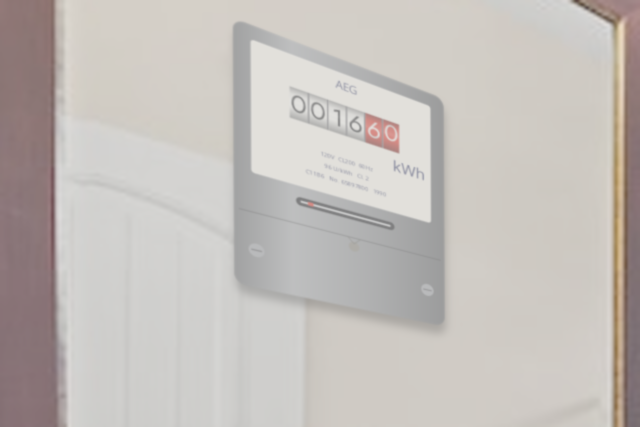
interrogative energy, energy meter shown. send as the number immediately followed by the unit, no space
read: 16.60kWh
